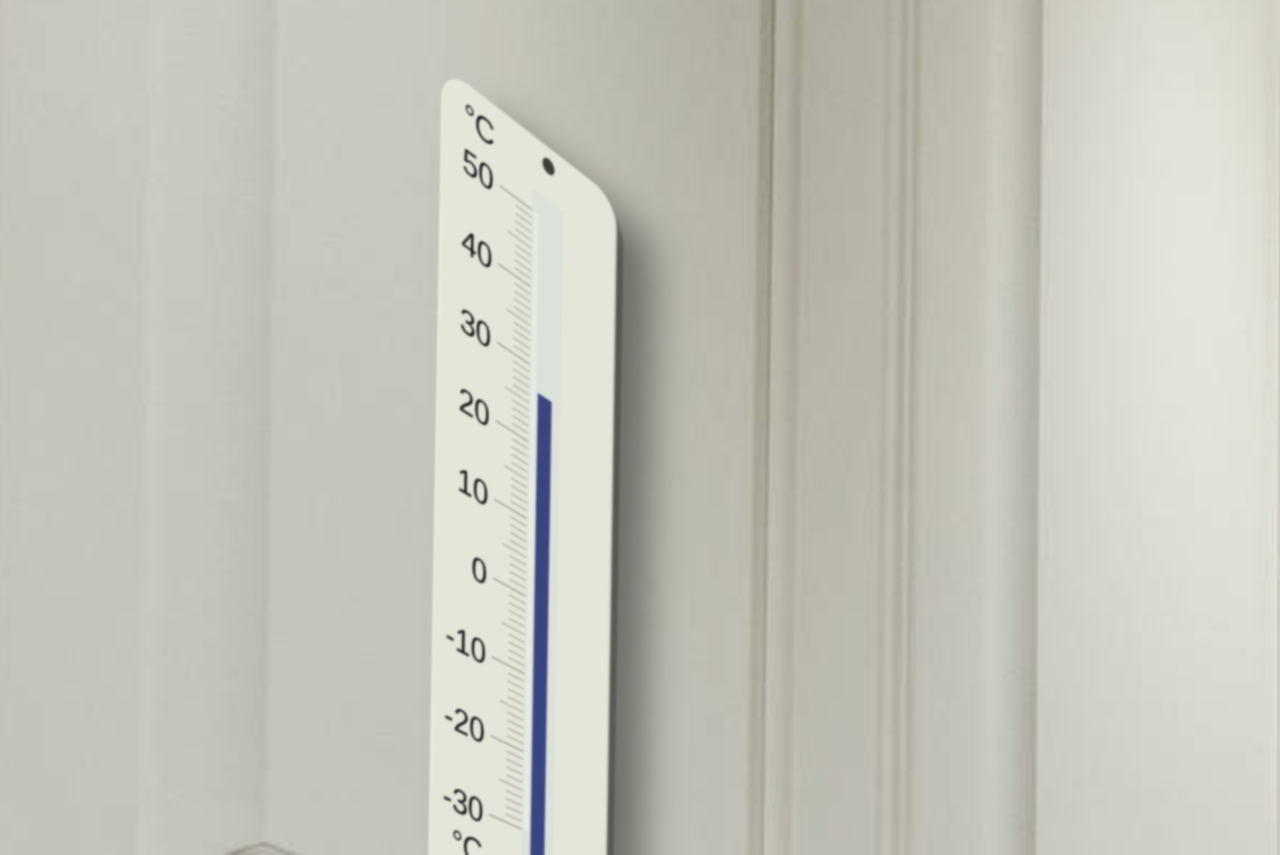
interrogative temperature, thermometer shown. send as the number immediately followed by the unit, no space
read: 27°C
